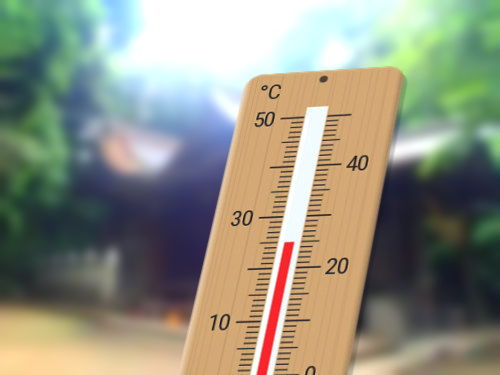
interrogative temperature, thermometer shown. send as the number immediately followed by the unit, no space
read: 25°C
